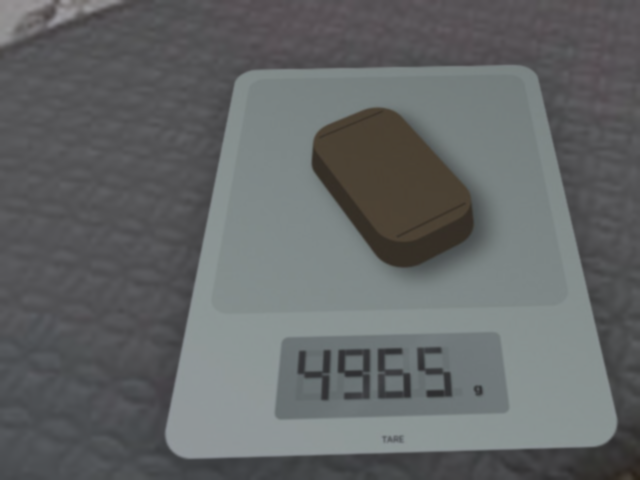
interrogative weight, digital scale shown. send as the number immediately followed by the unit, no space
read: 4965g
